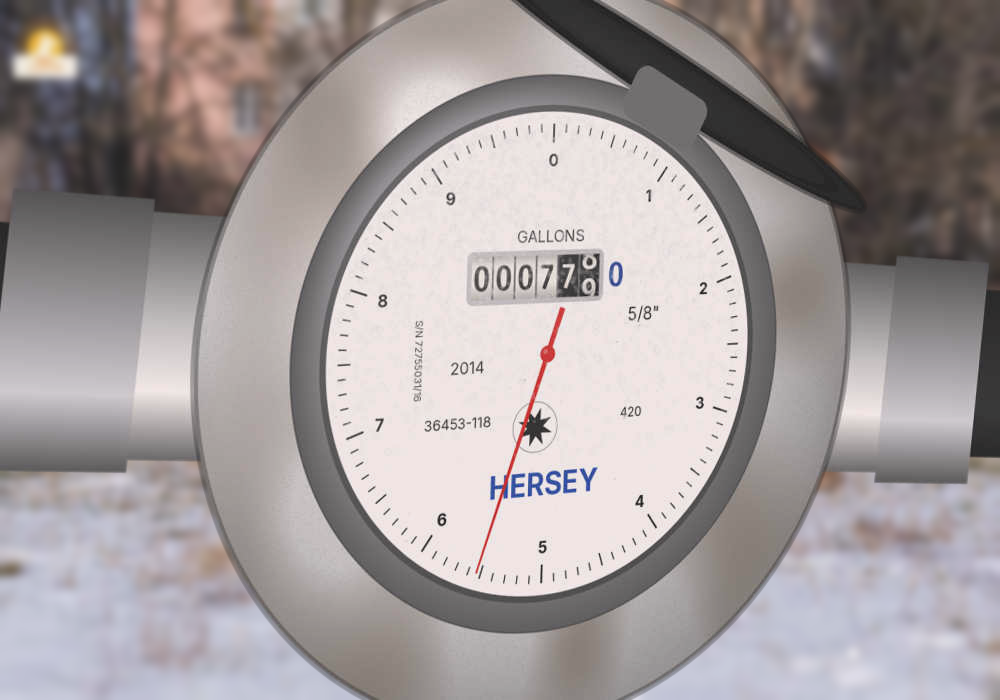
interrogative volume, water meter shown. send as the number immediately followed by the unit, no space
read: 7785.5gal
